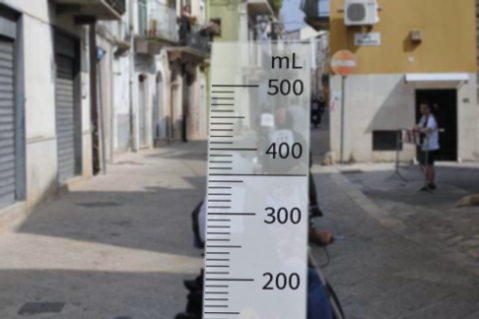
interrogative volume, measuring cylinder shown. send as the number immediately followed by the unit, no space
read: 360mL
